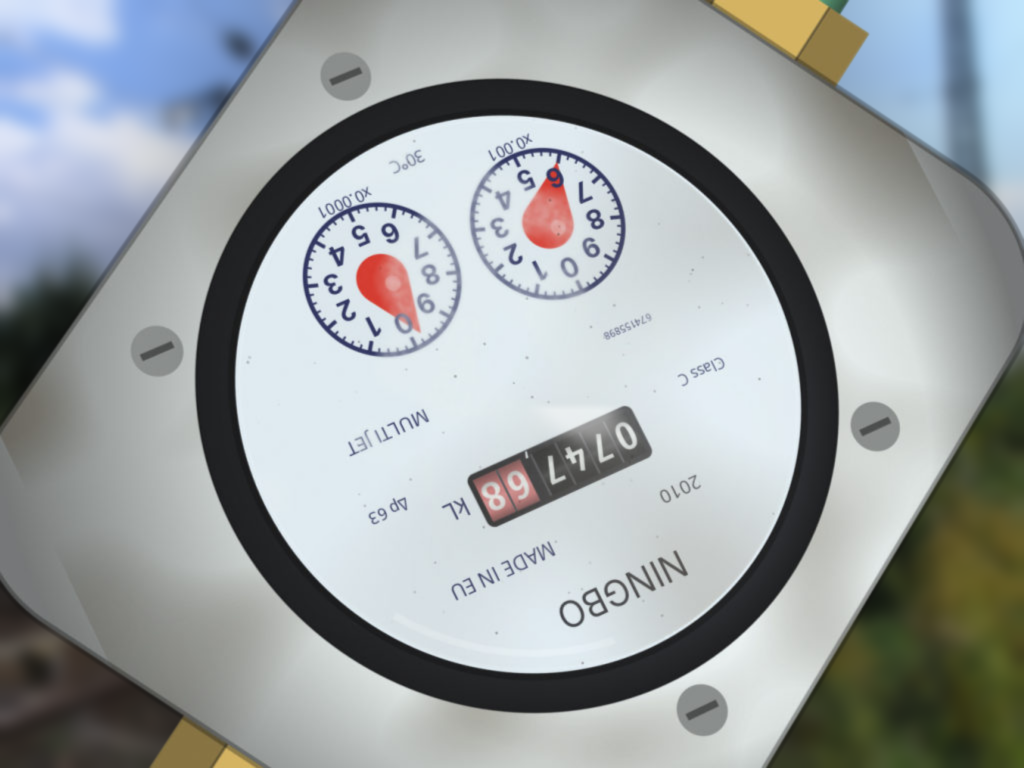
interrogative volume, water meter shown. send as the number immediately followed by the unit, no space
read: 747.6859kL
